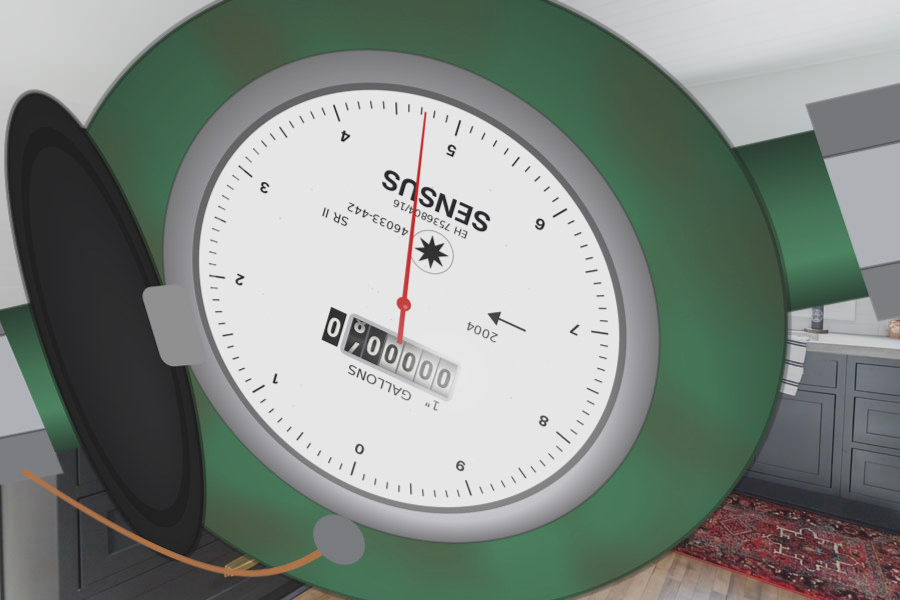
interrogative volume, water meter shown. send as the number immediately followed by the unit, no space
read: 74.7gal
